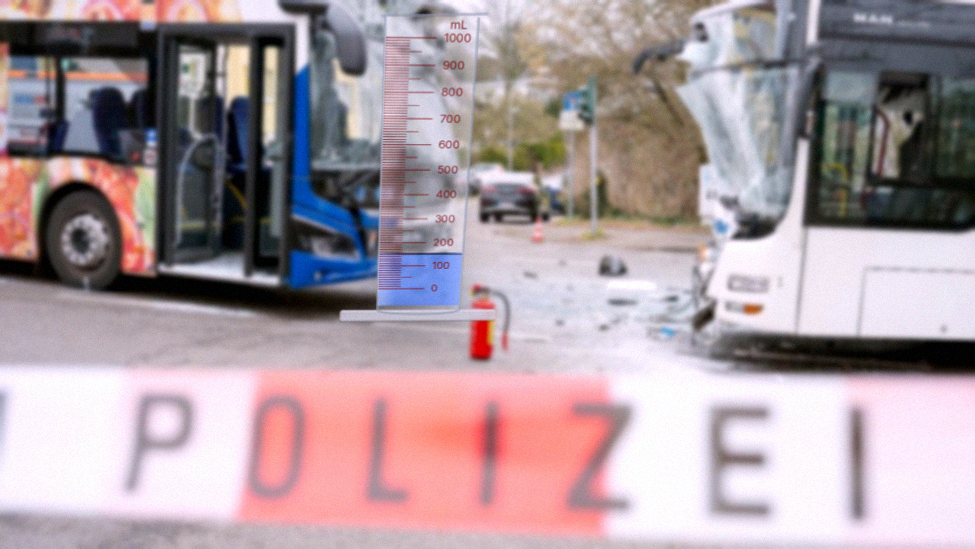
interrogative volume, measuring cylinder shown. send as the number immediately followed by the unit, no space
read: 150mL
